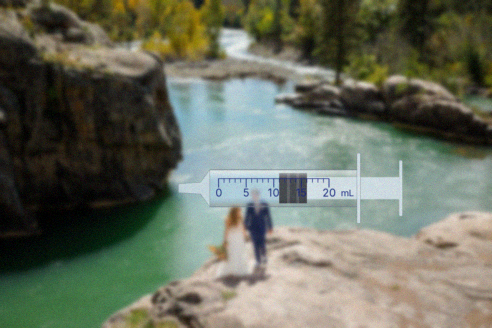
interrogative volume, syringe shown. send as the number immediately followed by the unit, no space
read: 11mL
